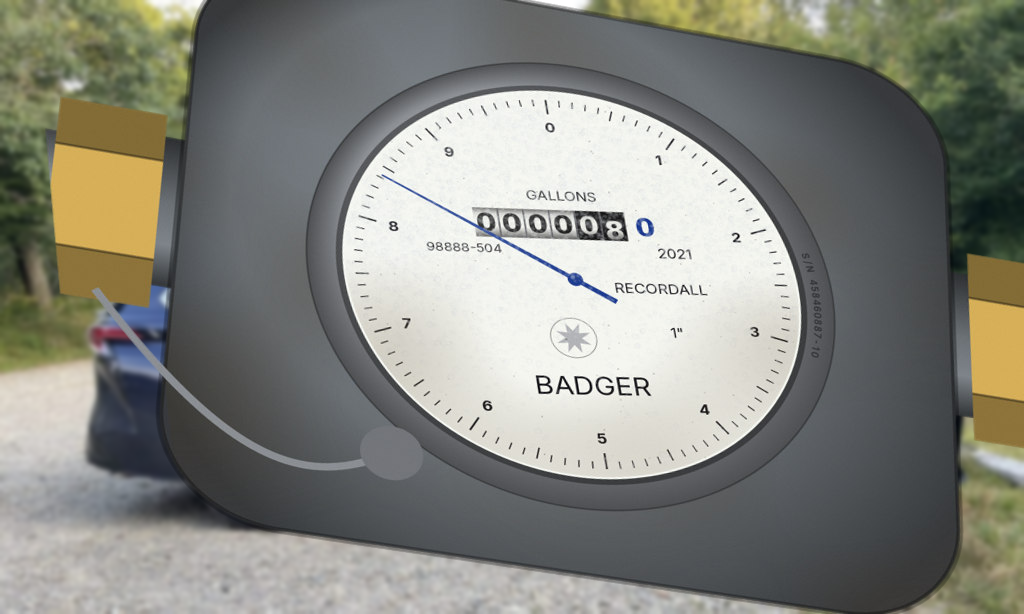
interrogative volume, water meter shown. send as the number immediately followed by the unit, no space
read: 78.4gal
